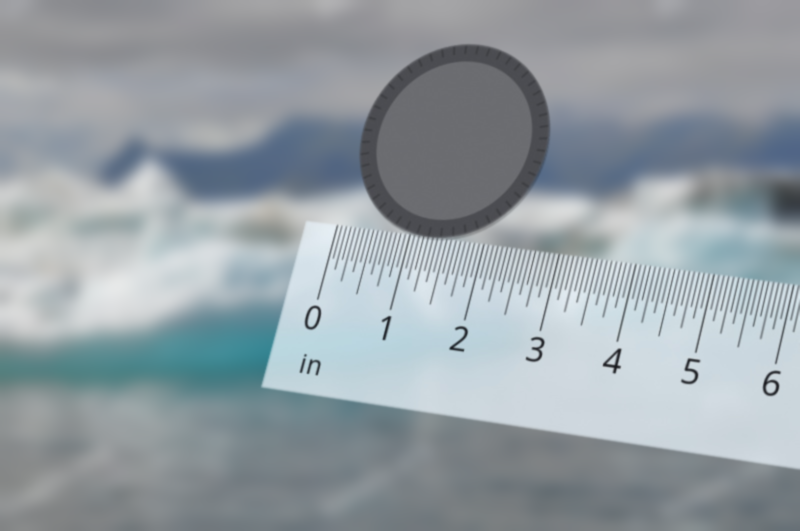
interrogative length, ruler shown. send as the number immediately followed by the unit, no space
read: 2.5in
